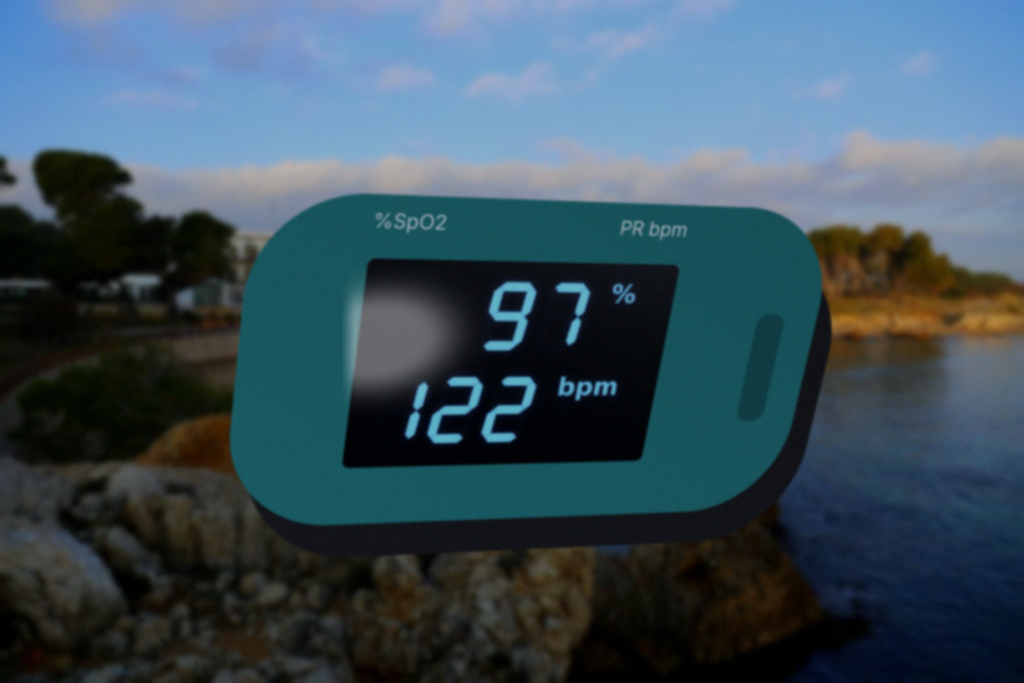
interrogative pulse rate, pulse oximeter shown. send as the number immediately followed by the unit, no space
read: 122bpm
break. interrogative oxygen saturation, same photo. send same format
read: 97%
